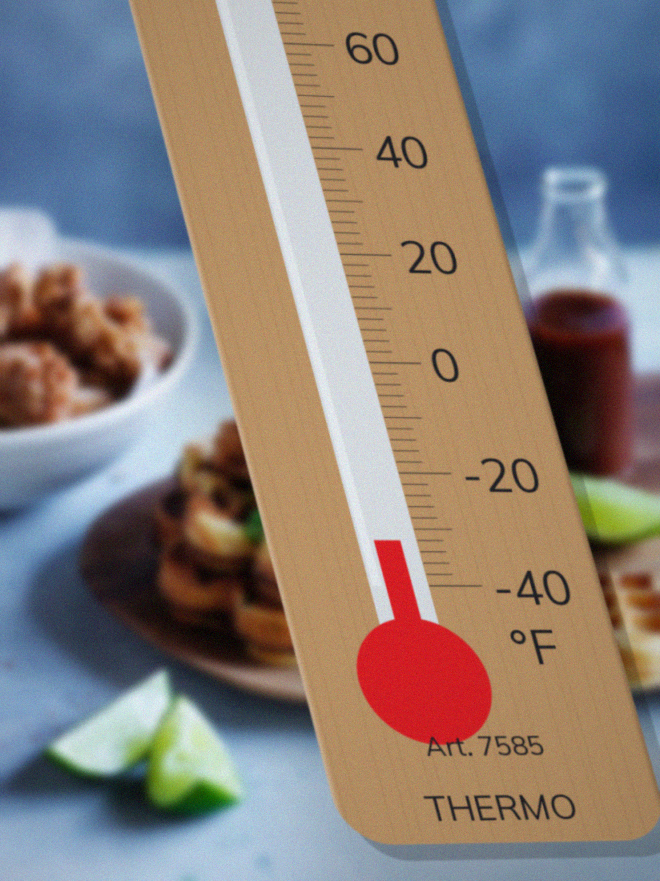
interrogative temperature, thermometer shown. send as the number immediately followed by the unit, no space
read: -32°F
